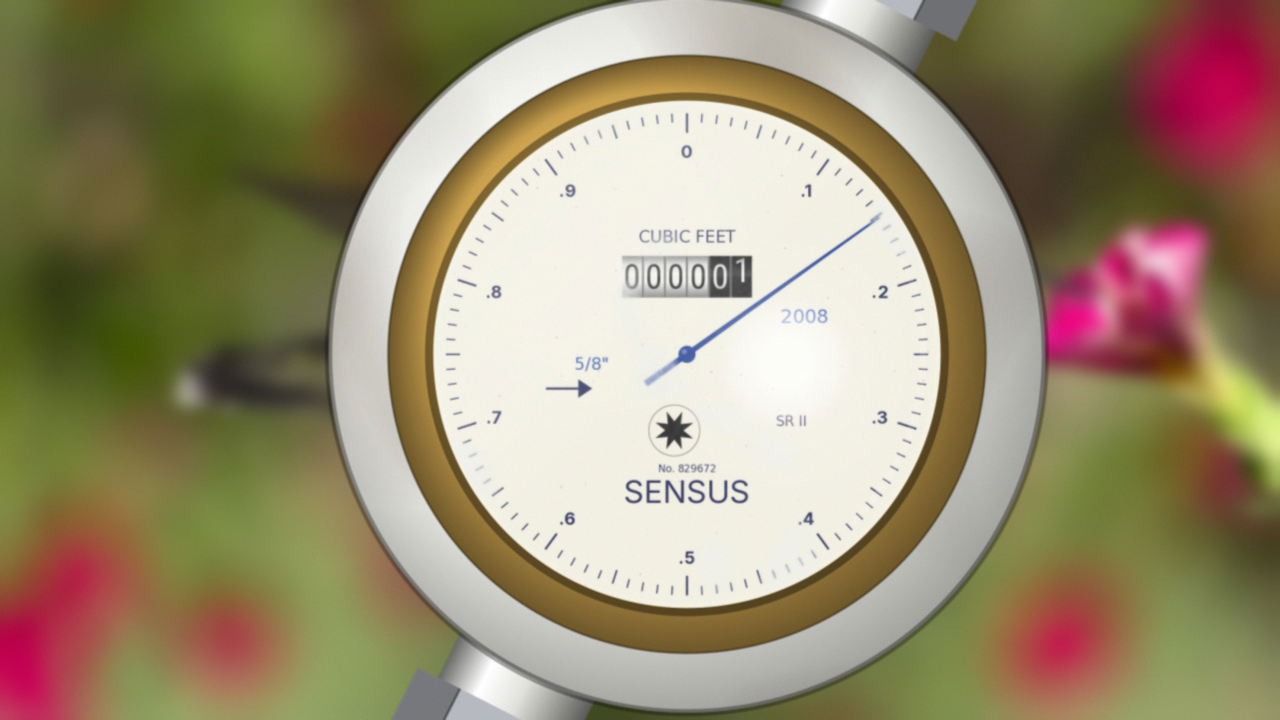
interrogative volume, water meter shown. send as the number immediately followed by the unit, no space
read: 1.15ft³
